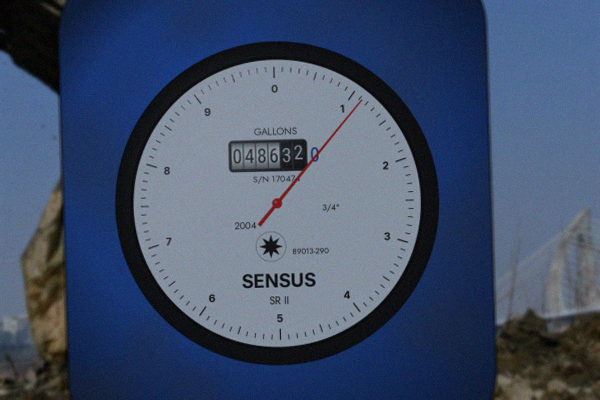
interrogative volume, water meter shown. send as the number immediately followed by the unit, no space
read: 486321.1gal
